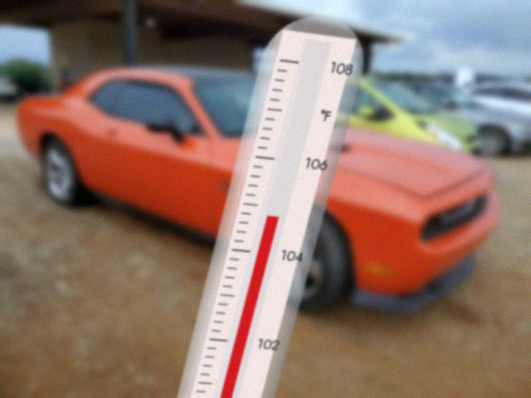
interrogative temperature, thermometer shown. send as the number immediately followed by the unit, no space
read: 104.8°F
